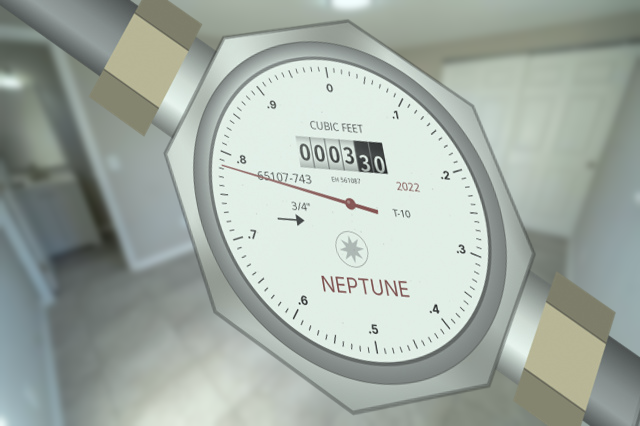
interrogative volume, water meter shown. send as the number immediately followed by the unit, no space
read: 329.78ft³
